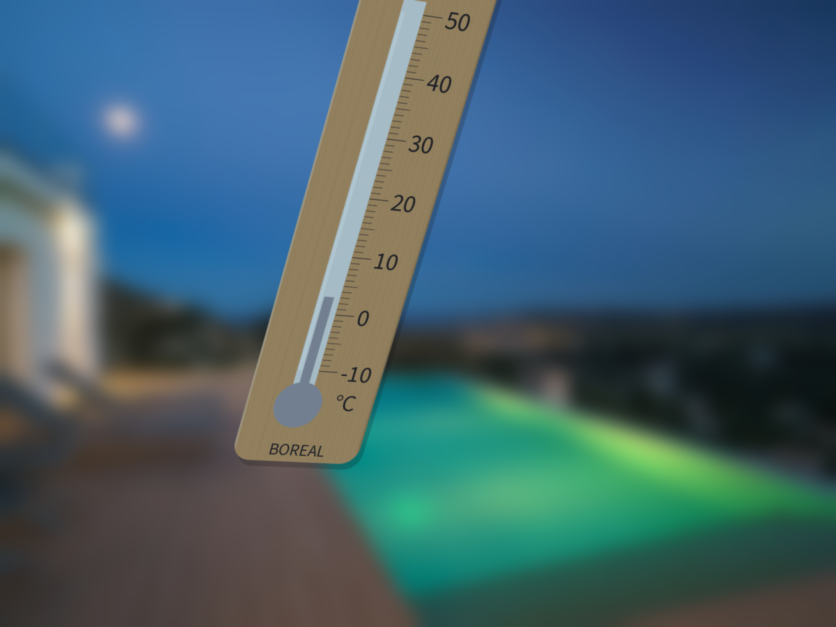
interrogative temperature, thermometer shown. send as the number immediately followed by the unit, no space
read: 3°C
